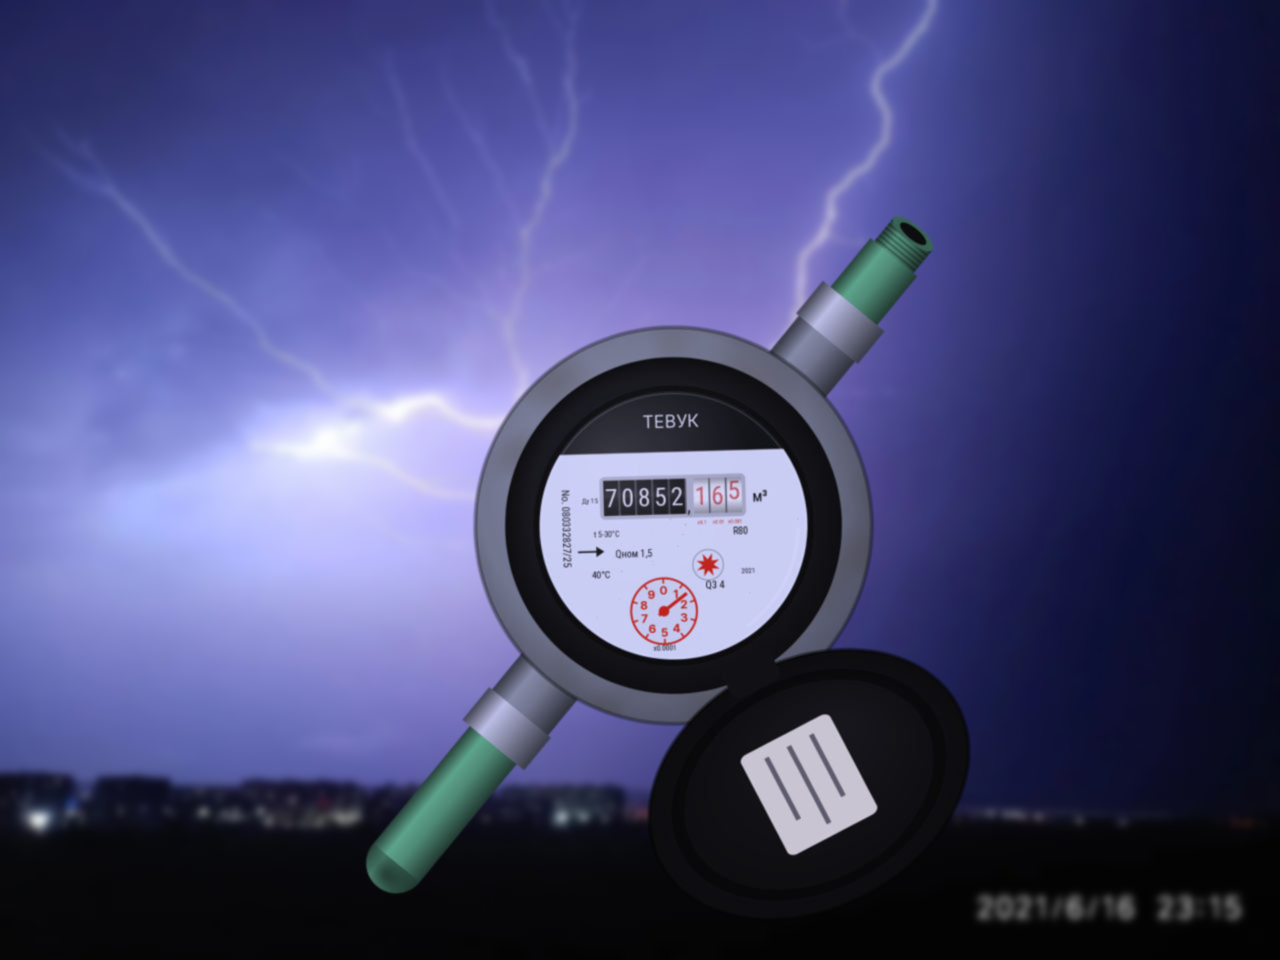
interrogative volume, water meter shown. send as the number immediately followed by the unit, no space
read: 70852.1651m³
